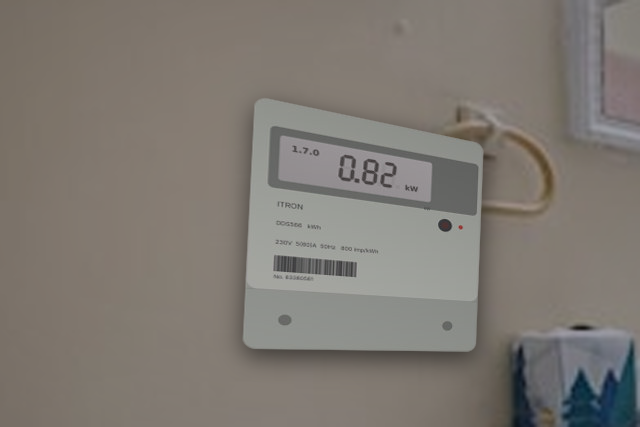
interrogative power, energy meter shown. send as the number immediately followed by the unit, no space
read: 0.82kW
